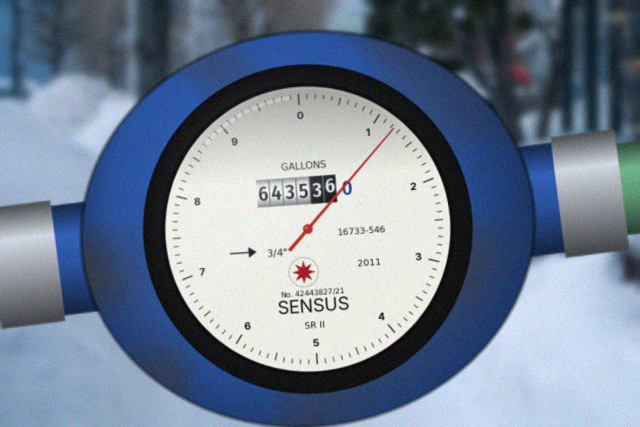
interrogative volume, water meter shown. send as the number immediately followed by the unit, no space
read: 6435361.2gal
